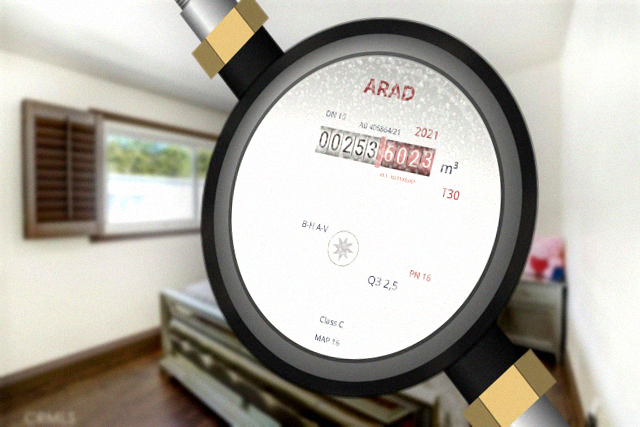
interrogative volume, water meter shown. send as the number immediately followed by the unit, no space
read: 253.6023m³
